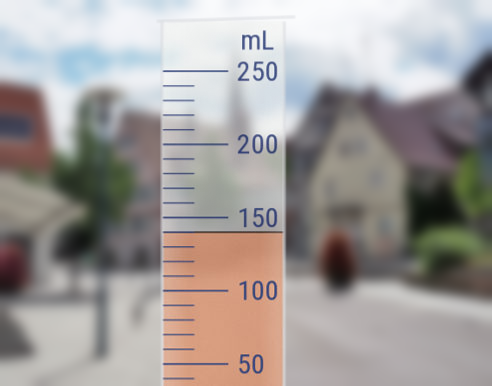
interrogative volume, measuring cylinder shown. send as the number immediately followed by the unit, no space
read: 140mL
